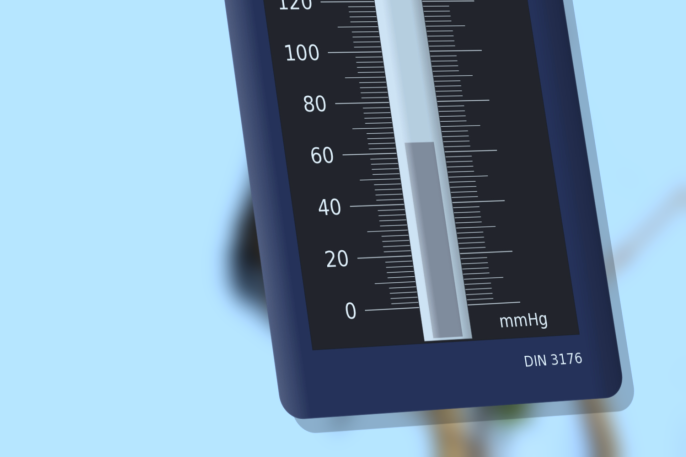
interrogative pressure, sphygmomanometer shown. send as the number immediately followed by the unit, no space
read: 64mmHg
